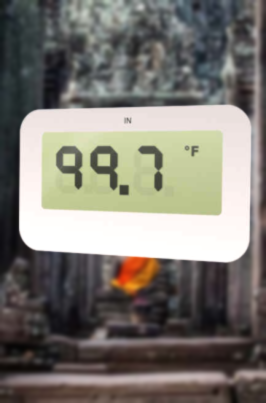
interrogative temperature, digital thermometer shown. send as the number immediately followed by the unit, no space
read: 99.7°F
